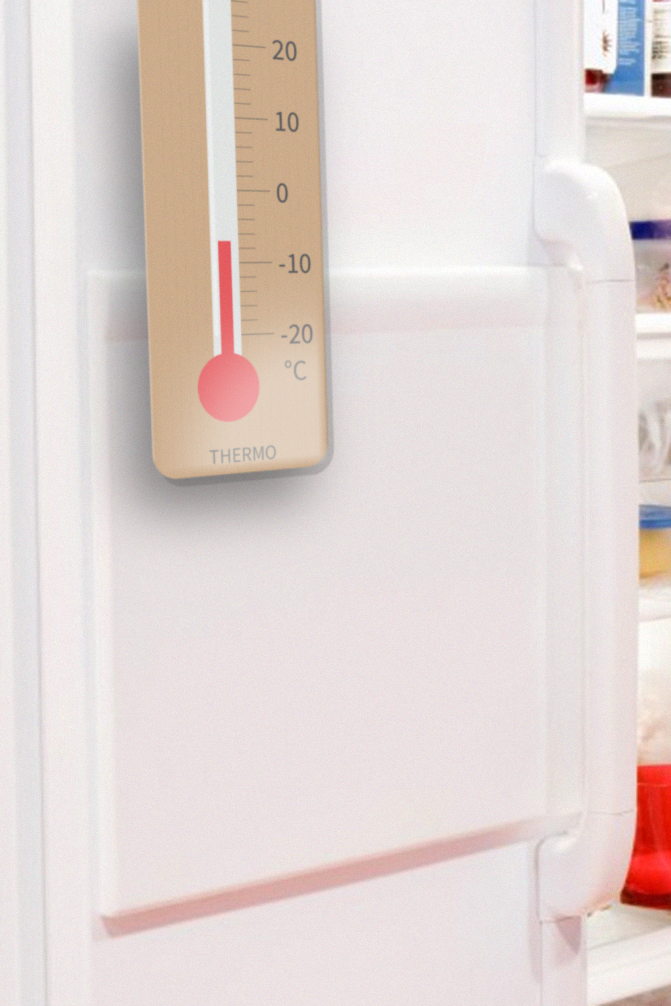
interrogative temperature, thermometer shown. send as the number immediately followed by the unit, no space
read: -7°C
